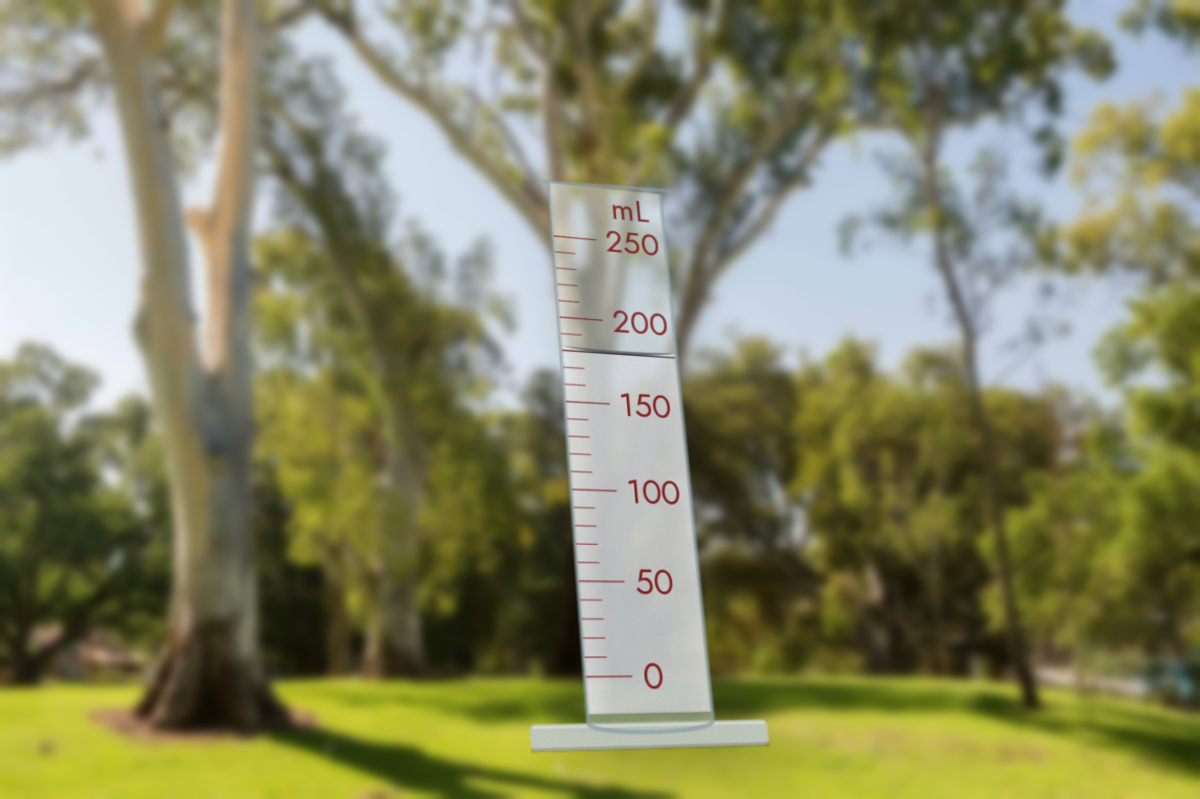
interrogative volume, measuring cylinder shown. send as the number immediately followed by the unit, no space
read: 180mL
